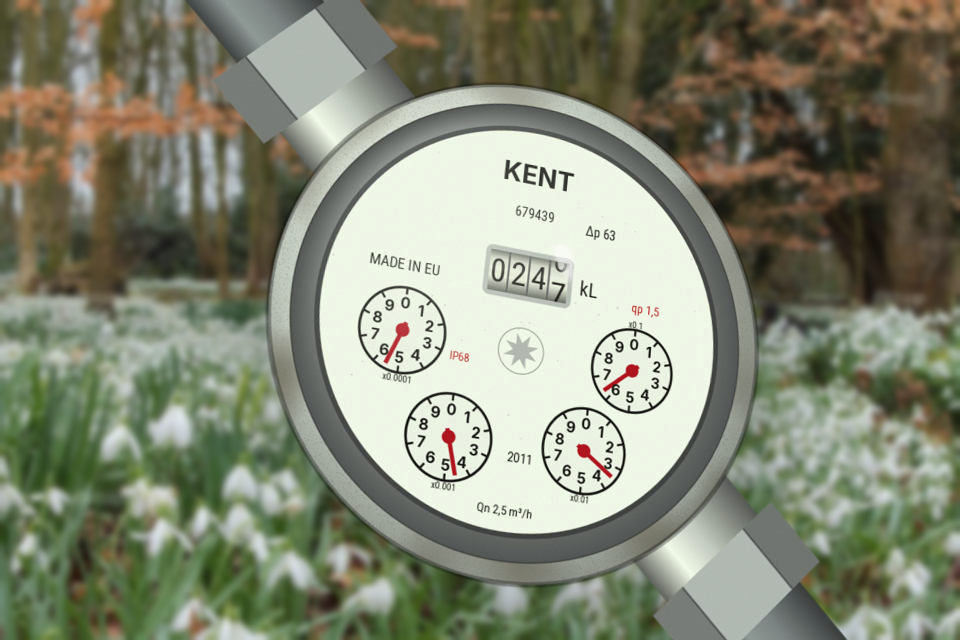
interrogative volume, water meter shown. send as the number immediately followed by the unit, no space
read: 246.6345kL
